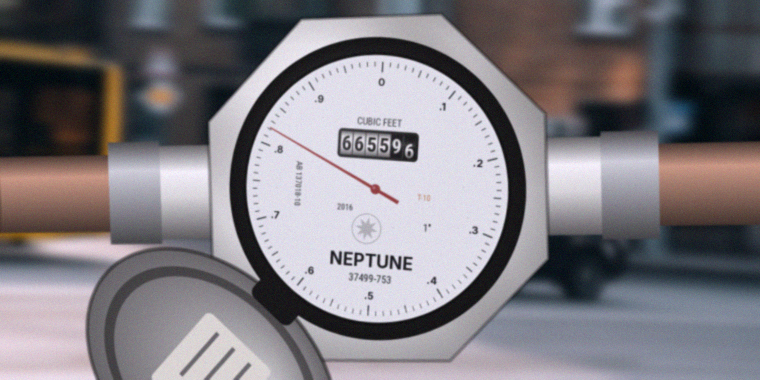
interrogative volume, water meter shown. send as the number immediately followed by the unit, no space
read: 665595.82ft³
